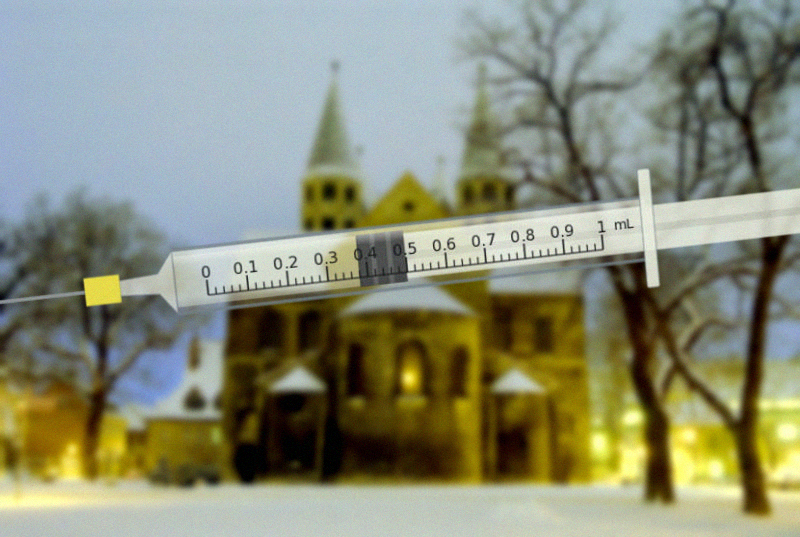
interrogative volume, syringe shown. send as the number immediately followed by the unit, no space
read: 0.38mL
